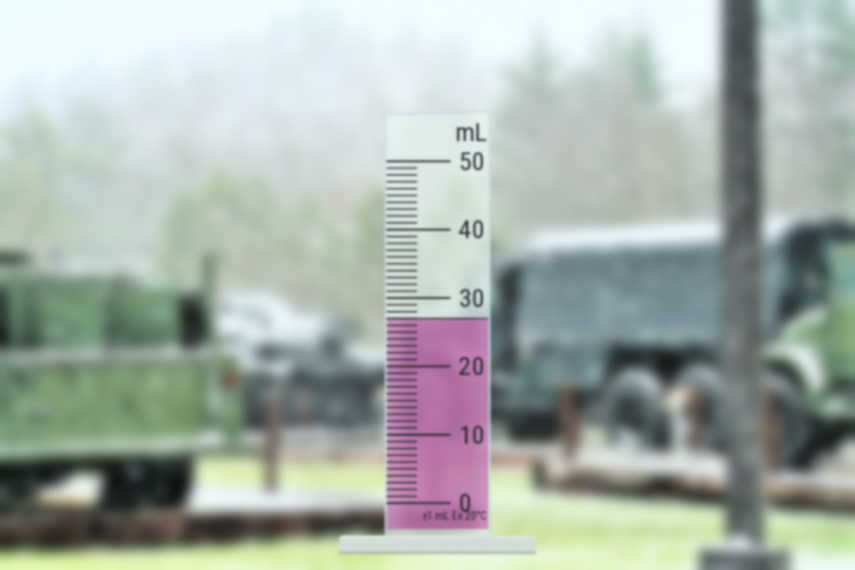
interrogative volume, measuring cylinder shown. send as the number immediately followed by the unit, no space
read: 27mL
